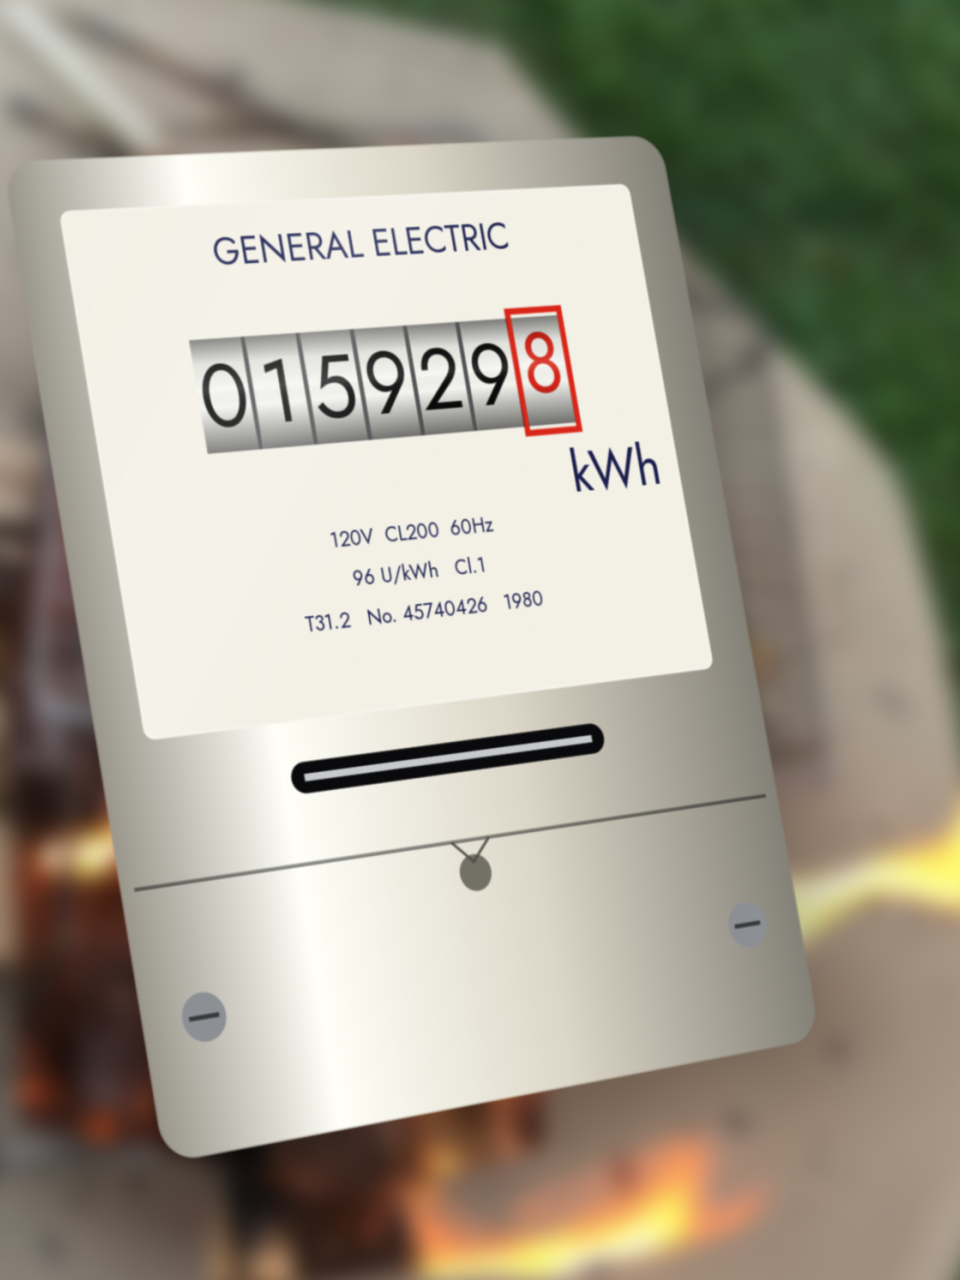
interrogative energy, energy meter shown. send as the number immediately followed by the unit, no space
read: 15929.8kWh
